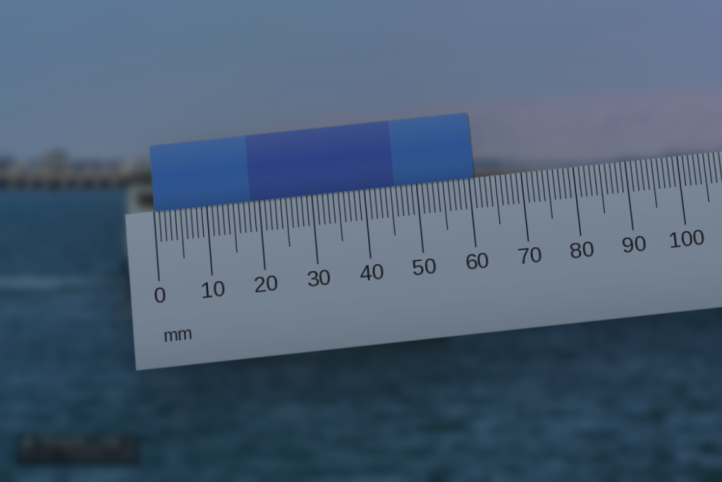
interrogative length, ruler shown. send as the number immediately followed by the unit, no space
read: 61mm
